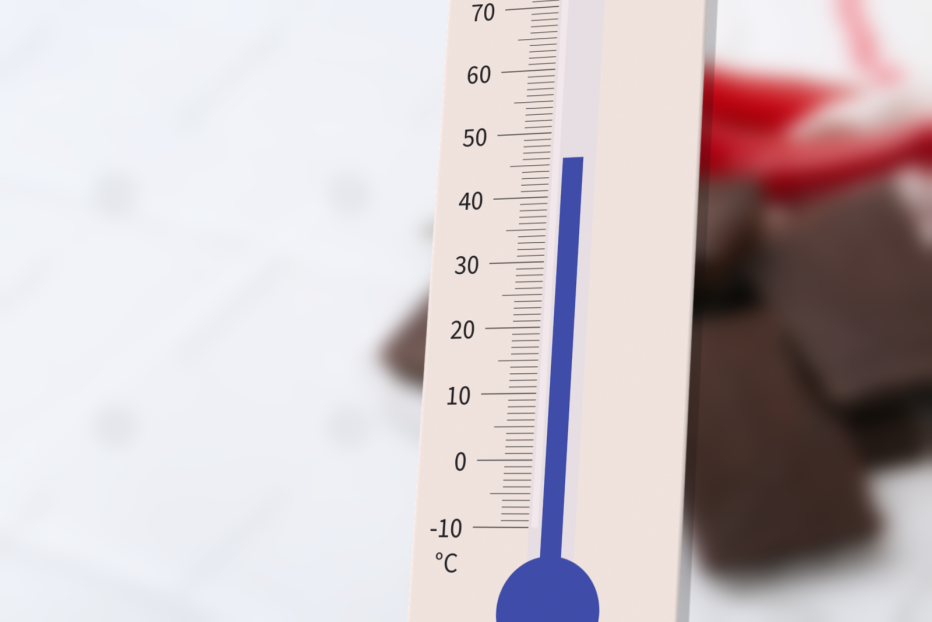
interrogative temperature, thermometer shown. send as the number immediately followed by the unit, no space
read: 46°C
